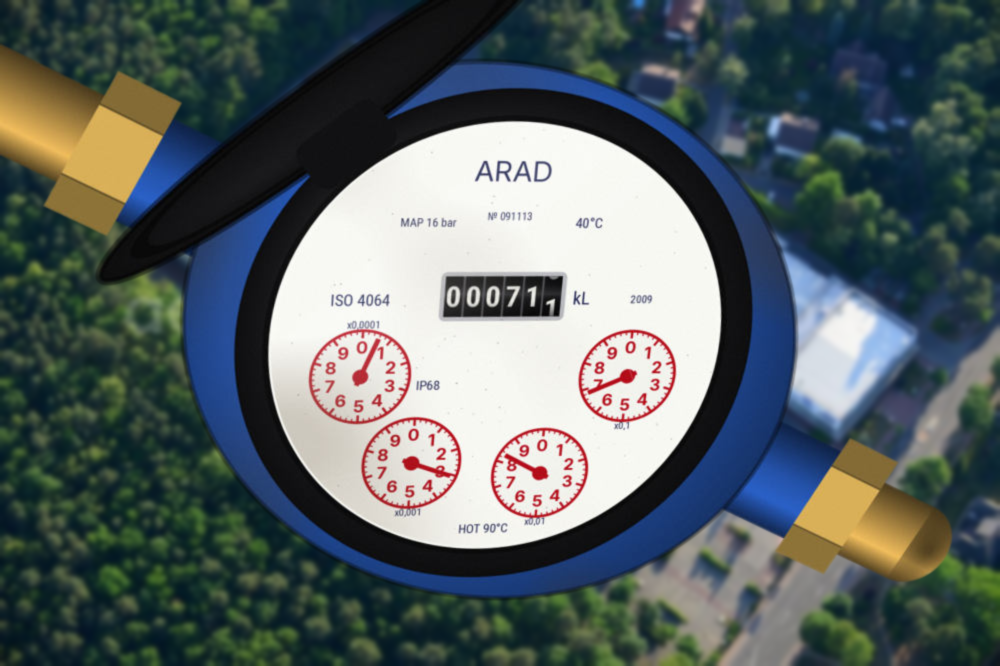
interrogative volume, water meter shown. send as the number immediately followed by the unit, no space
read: 710.6830kL
